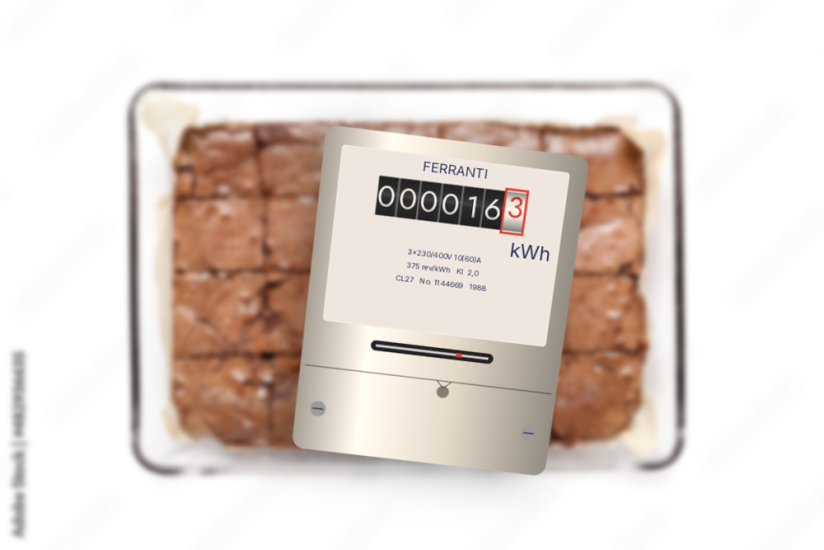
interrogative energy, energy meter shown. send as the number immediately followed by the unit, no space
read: 16.3kWh
